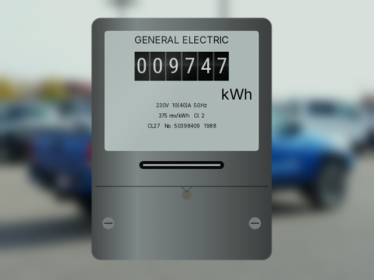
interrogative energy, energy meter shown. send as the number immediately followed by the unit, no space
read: 9747kWh
